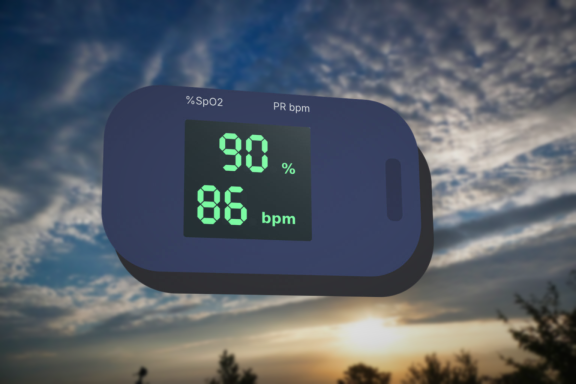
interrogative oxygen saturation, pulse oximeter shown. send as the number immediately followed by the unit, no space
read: 90%
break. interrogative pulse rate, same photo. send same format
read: 86bpm
